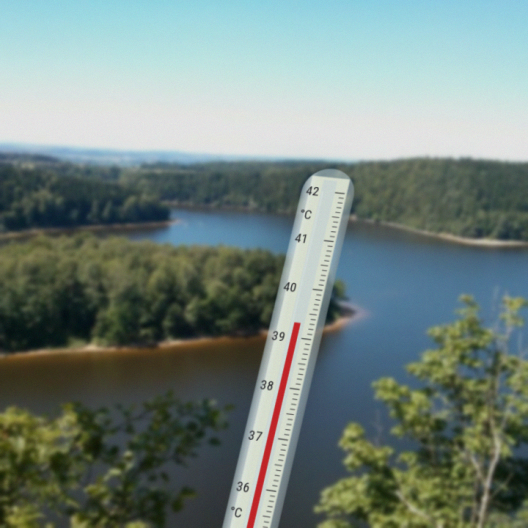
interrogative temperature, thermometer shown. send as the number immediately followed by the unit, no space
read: 39.3°C
